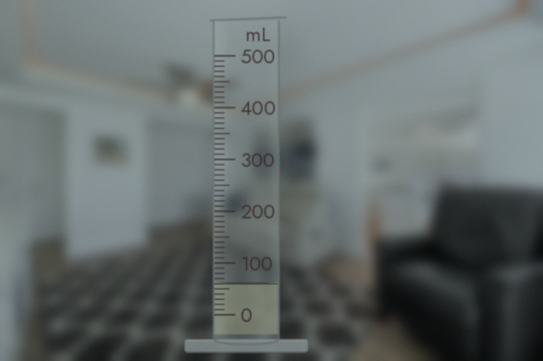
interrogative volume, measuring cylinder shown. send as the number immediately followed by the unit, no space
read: 60mL
